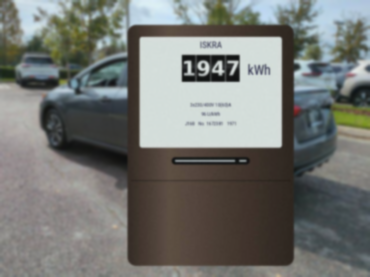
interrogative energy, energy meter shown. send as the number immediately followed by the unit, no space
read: 1947kWh
